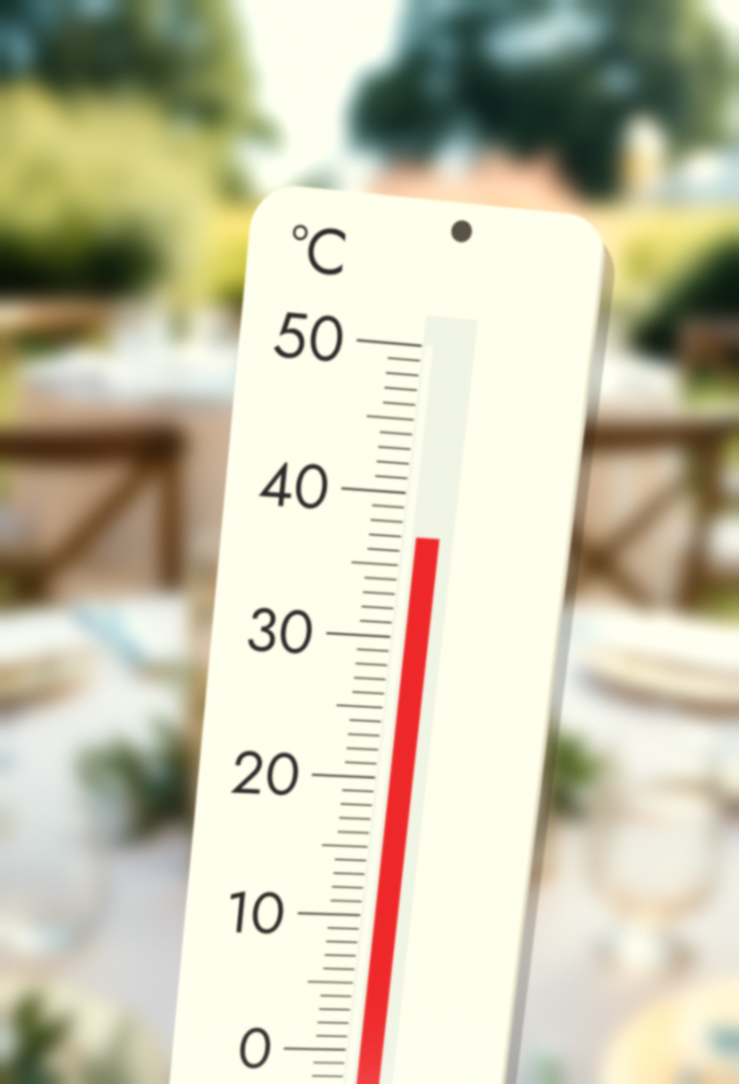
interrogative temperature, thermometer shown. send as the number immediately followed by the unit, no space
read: 37°C
